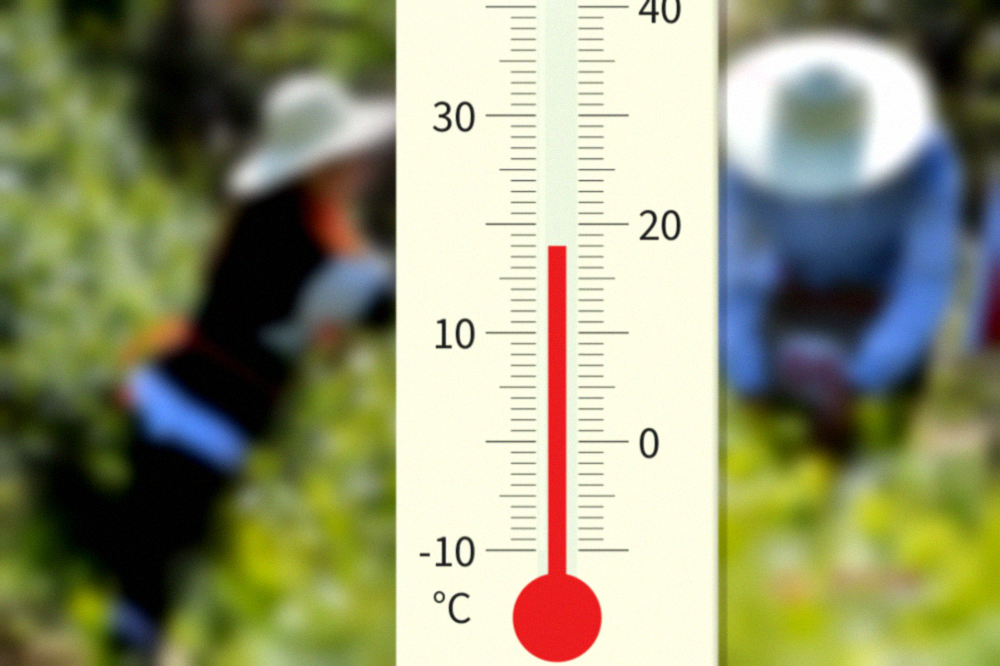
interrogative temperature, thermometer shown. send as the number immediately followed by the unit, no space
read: 18°C
